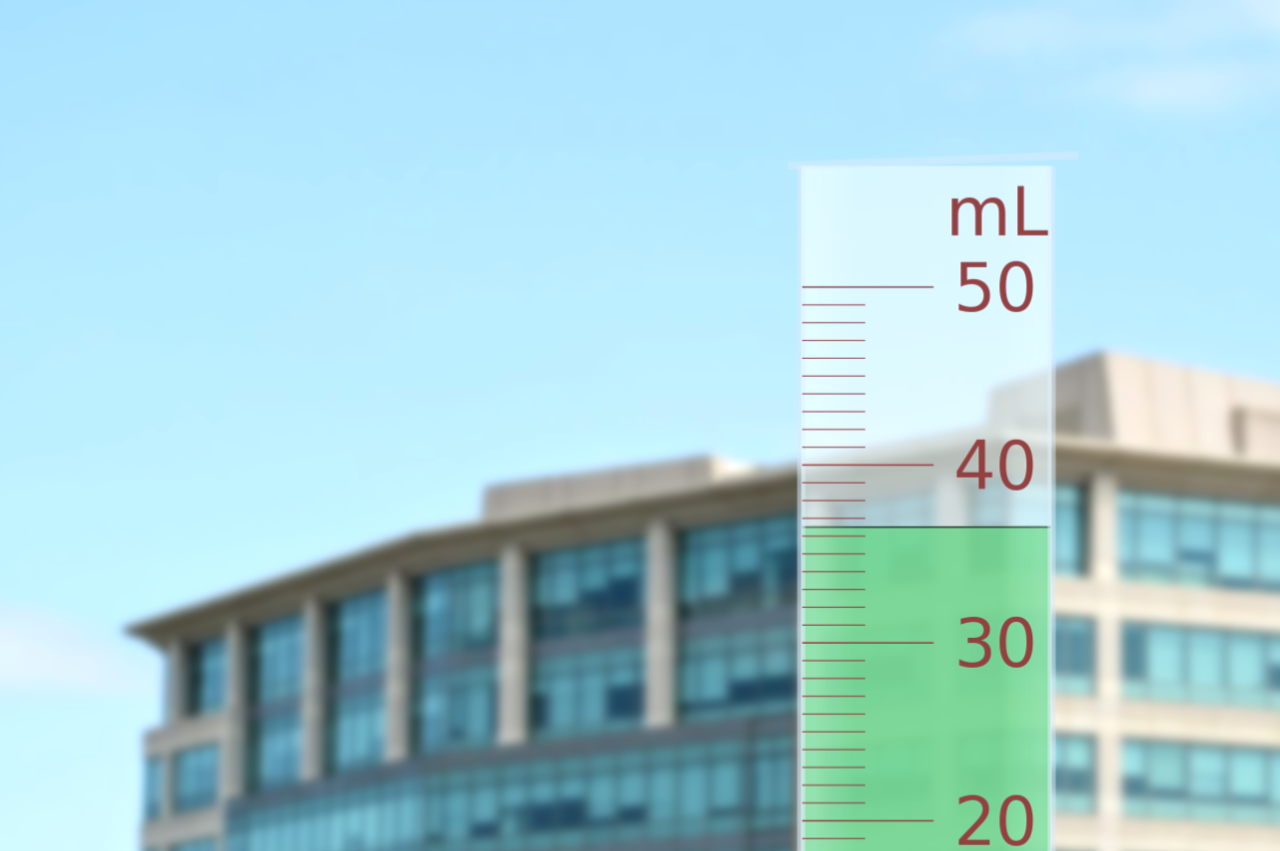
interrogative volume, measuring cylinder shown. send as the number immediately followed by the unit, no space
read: 36.5mL
